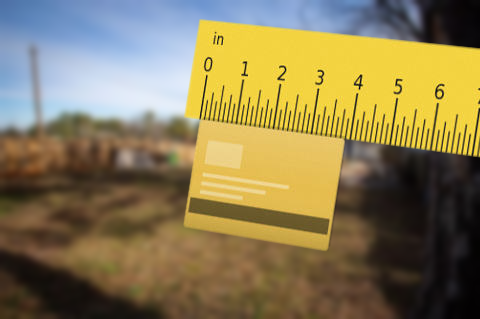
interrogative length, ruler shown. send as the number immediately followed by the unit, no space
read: 3.875in
